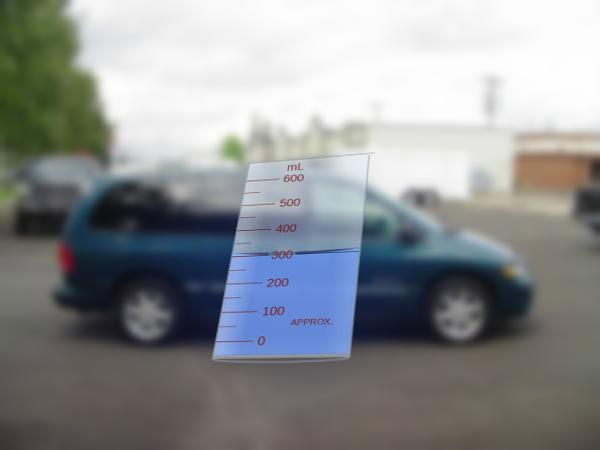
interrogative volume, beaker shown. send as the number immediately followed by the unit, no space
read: 300mL
